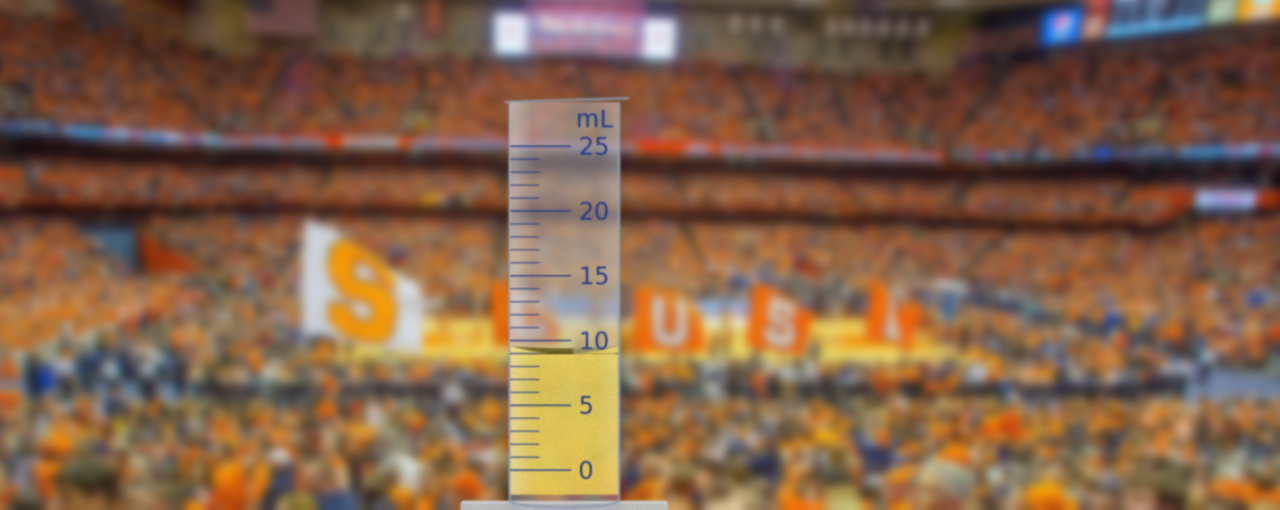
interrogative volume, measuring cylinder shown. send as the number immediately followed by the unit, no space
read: 9mL
